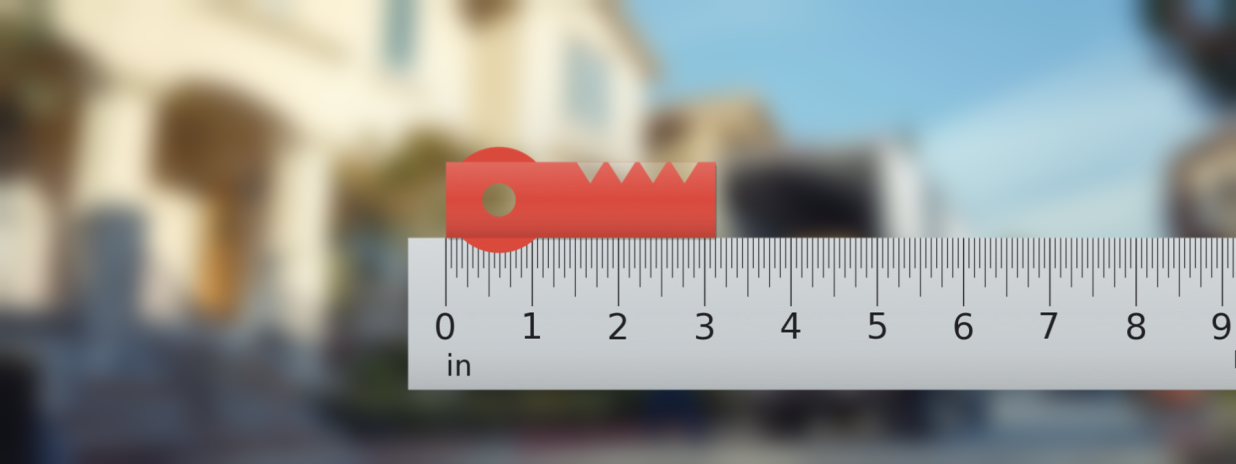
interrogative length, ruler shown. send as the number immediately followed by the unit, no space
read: 3.125in
